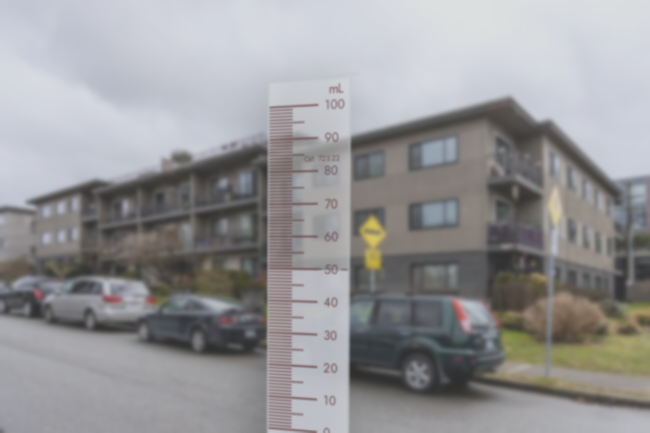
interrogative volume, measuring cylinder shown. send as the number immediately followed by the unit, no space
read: 50mL
